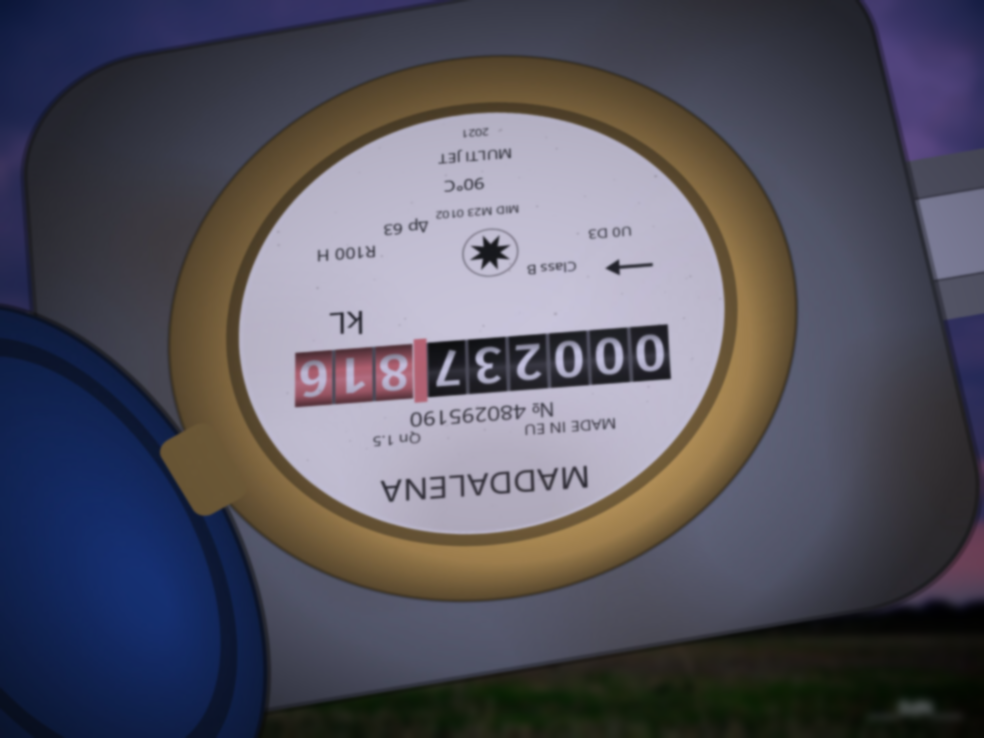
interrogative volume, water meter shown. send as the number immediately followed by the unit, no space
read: 237.816kL
